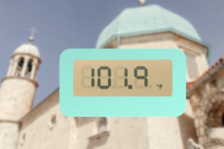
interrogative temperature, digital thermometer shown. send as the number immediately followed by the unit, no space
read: 101.9°F
